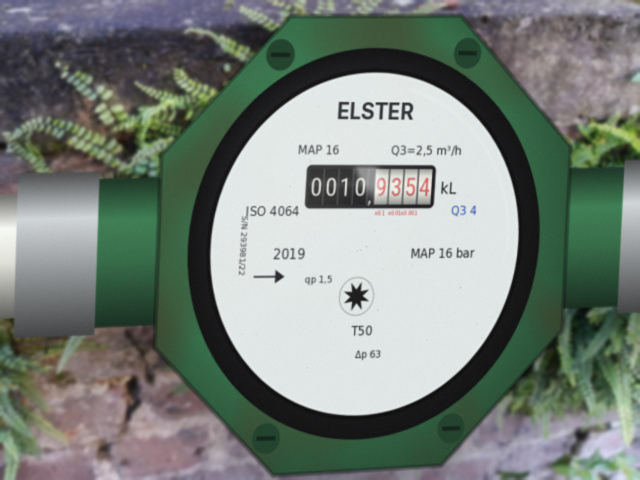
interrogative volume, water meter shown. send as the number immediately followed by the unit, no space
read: 10.9354kL
